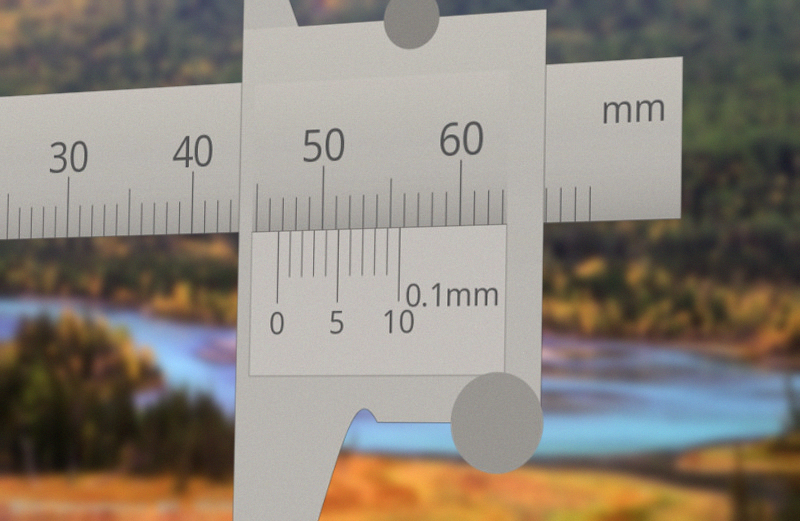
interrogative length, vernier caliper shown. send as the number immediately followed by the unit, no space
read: 46.7mm
